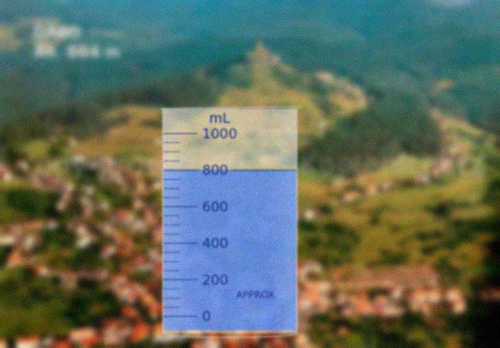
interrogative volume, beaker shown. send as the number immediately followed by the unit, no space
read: 800mL
